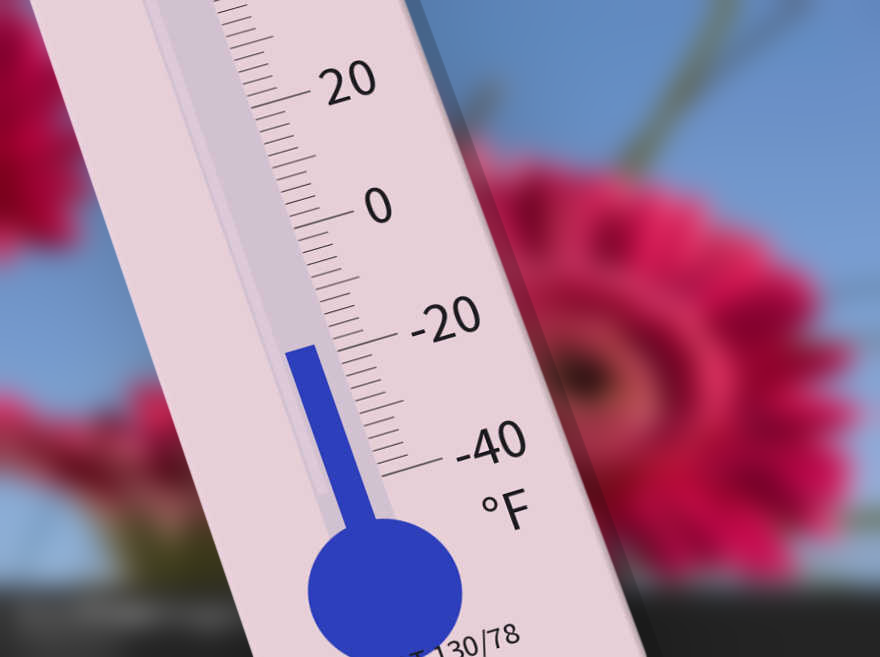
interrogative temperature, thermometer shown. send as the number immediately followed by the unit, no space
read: -18°F
